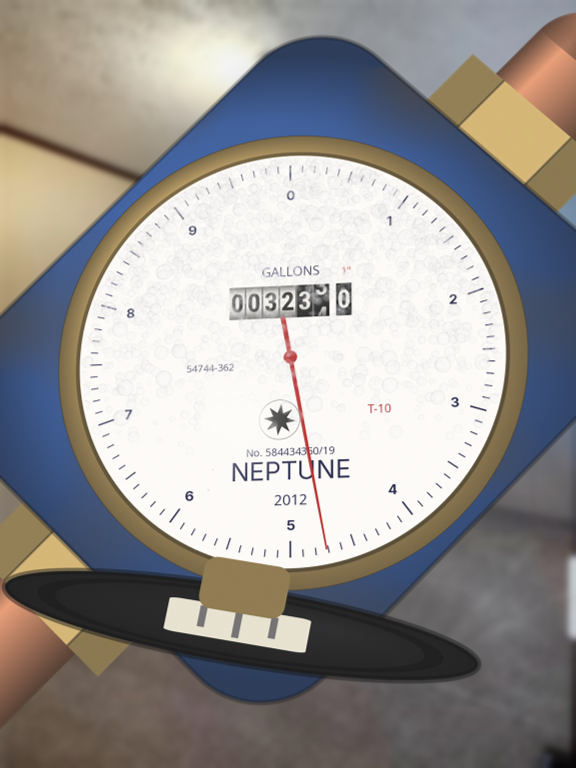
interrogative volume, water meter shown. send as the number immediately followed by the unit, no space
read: 32334.7gal
